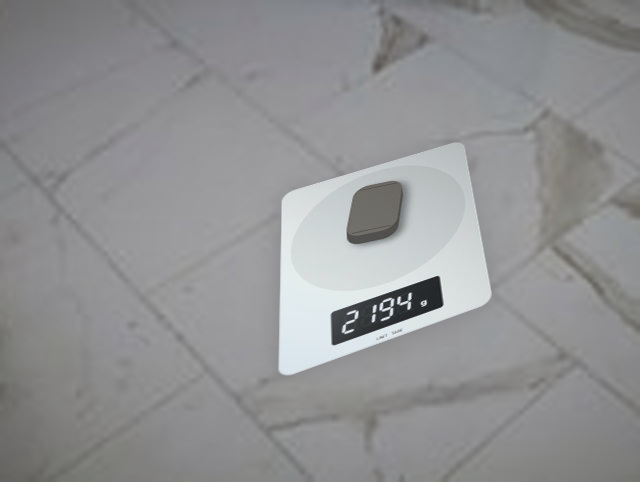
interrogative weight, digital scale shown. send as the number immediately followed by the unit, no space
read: 2194g
